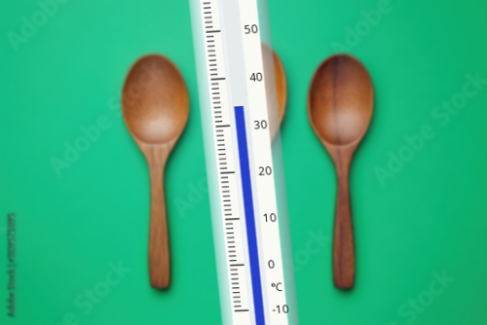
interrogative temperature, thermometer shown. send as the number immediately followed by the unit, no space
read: 34°C
